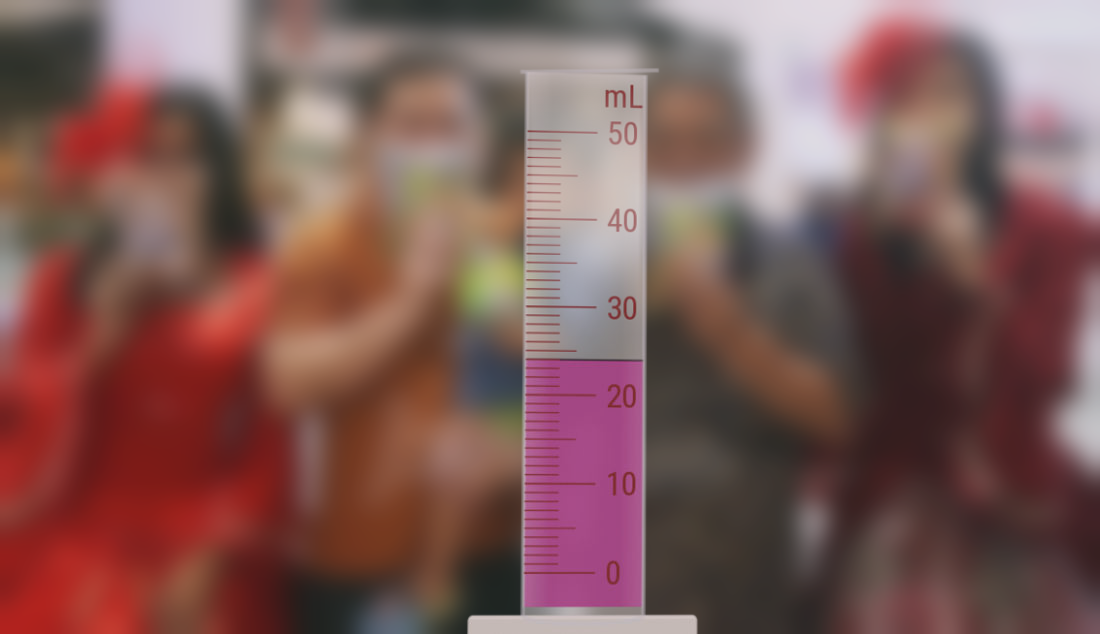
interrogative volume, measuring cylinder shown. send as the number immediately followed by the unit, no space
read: 24mL
